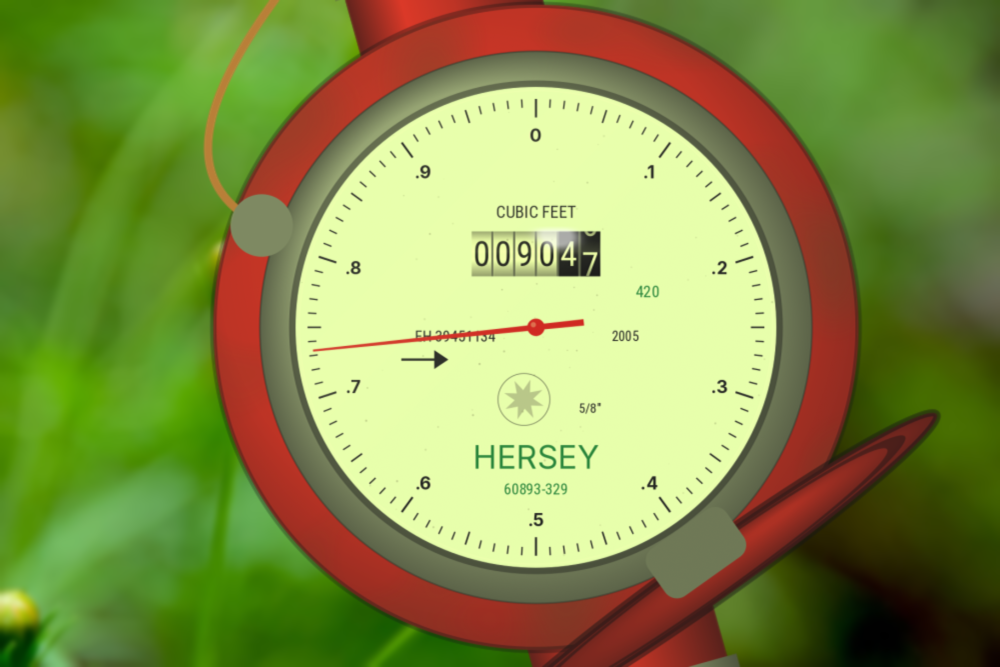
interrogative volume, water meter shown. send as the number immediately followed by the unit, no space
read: 9046.73ft³
